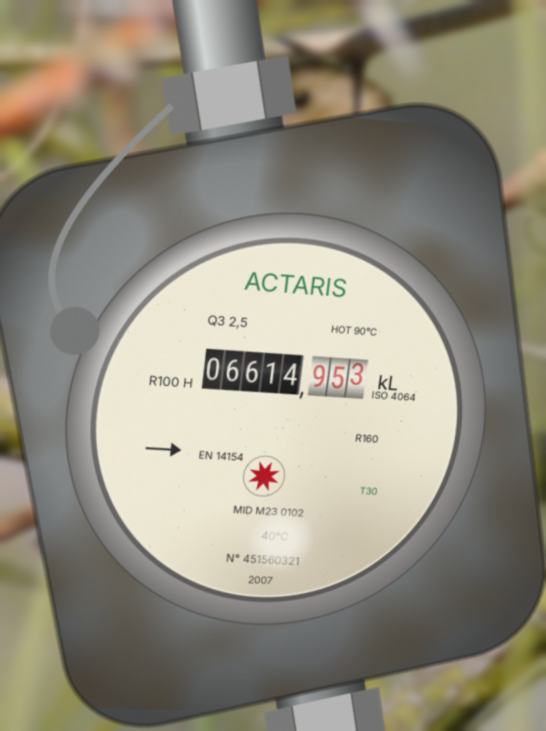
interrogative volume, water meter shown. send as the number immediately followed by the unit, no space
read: 6614.953kL
